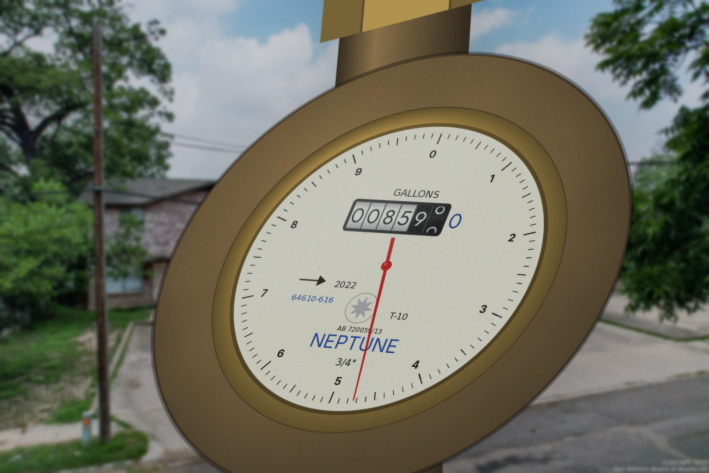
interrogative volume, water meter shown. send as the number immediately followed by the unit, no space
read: 85984.7gal
